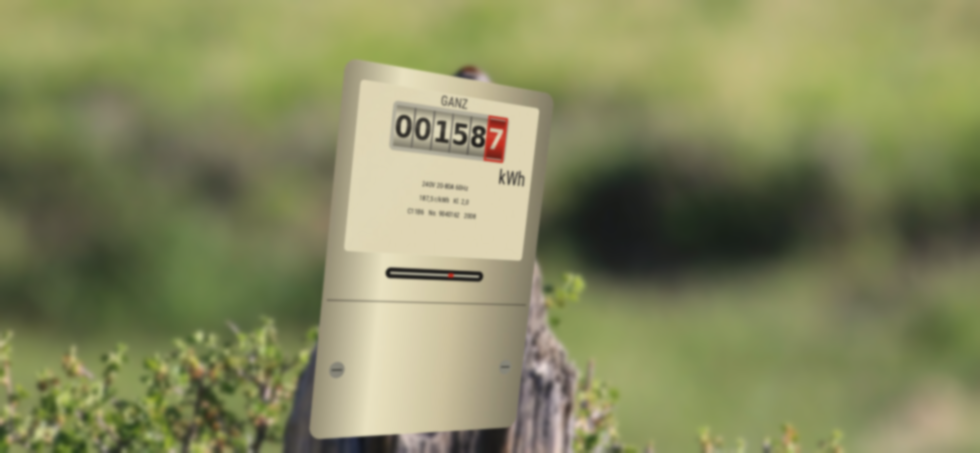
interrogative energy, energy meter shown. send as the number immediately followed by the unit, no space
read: 158.7kWh
